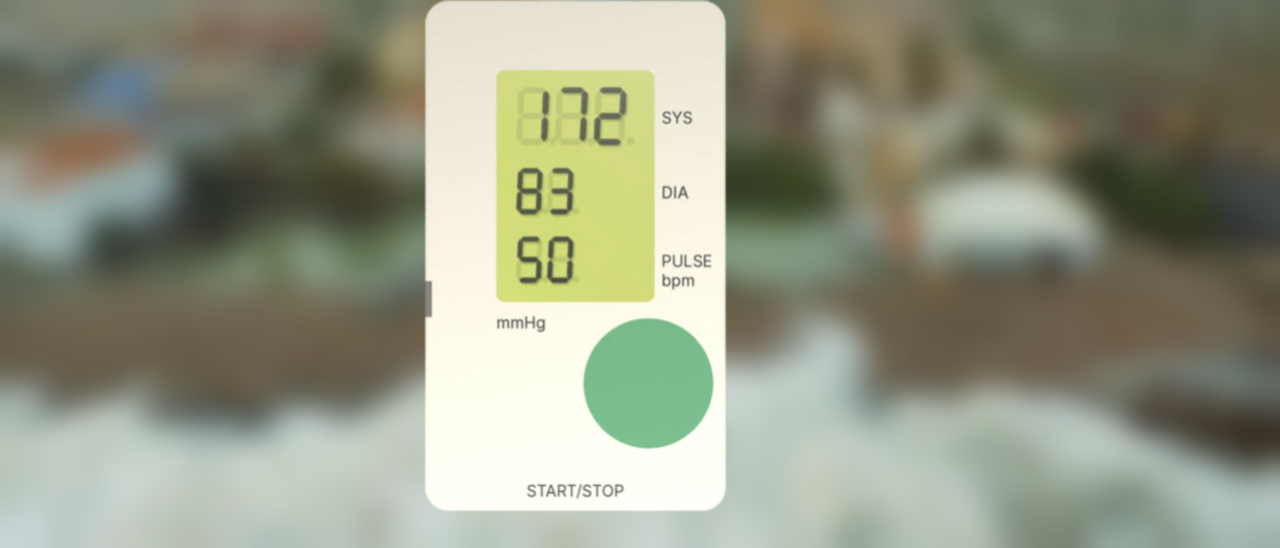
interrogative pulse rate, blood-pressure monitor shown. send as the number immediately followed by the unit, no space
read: 50bpm
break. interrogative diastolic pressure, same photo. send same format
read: 83mmHg
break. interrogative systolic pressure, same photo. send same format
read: 172mmHg
